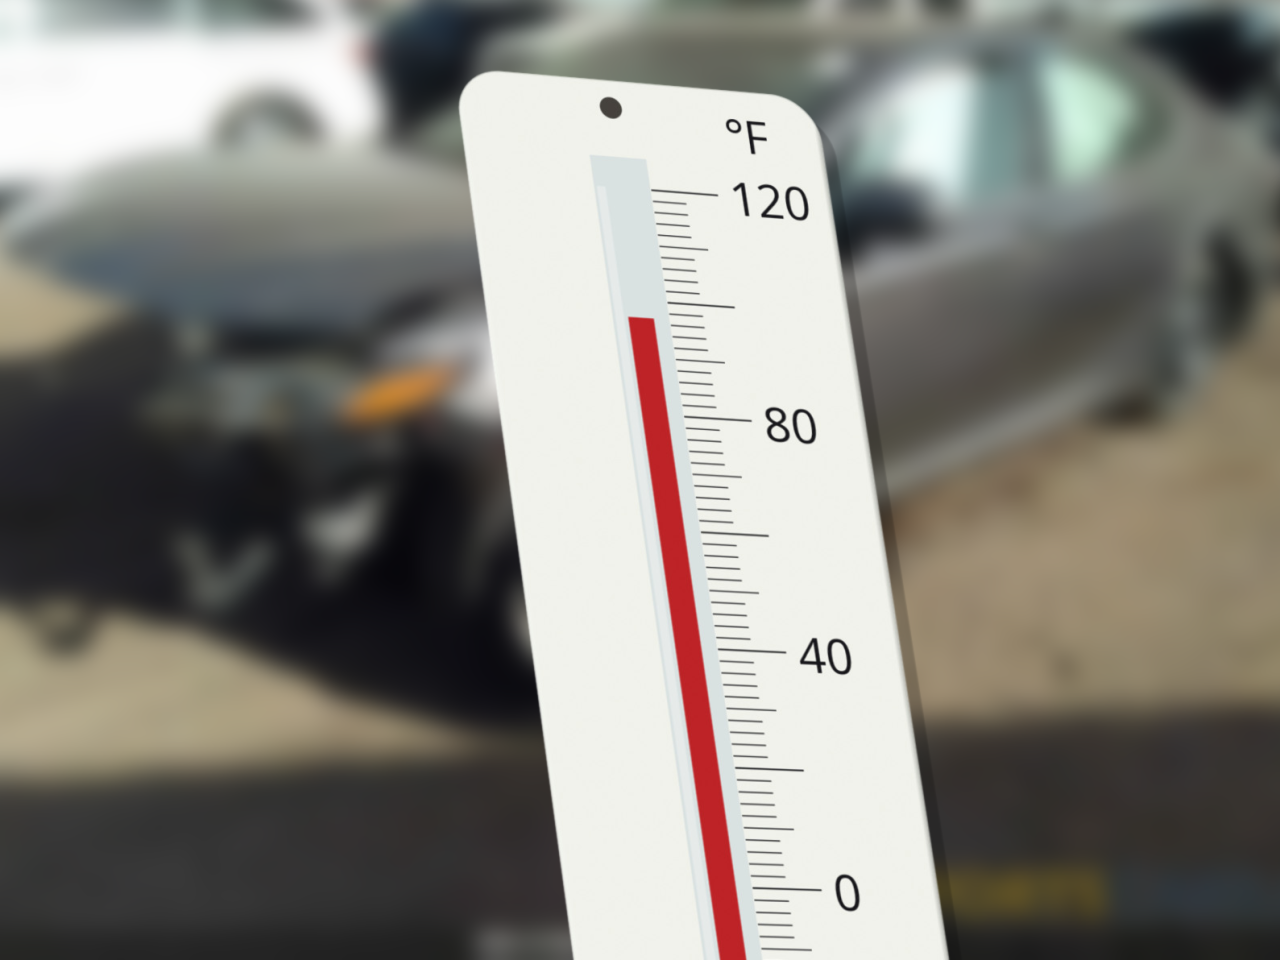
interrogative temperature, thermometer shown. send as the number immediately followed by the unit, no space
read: 97°F
